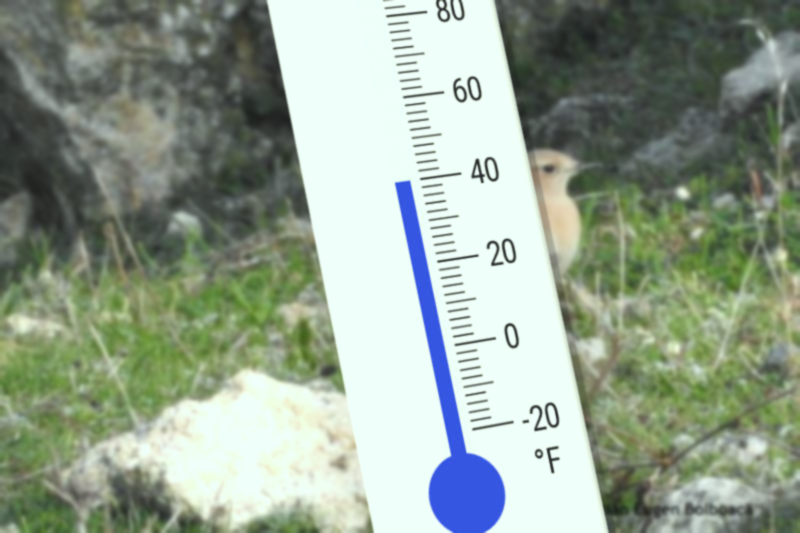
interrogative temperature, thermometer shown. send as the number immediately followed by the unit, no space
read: 40°F
